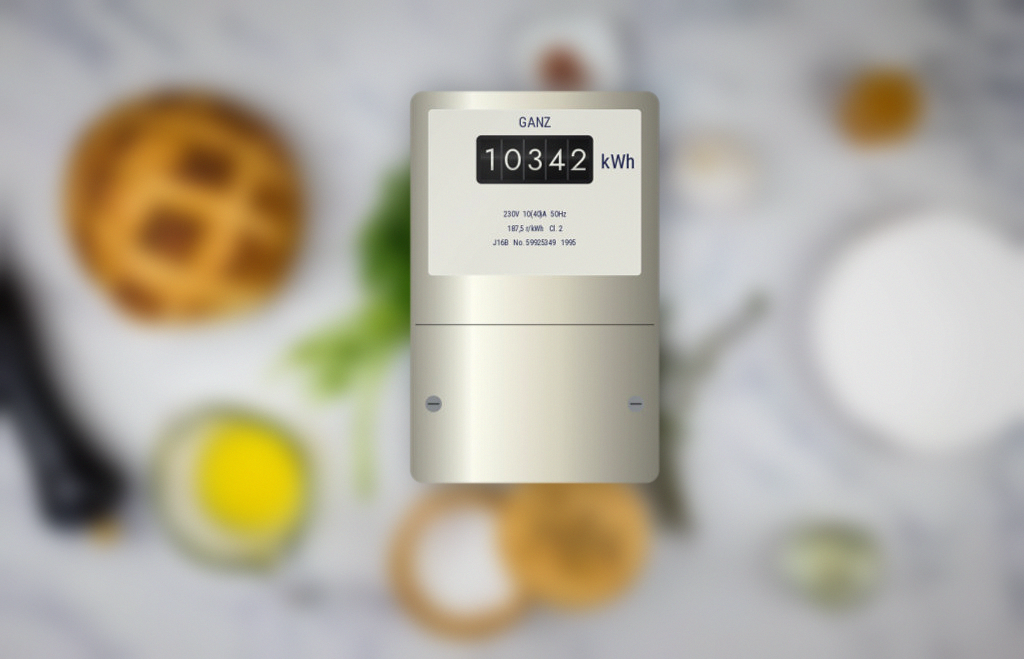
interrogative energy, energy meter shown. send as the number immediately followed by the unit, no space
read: 10342kWh
